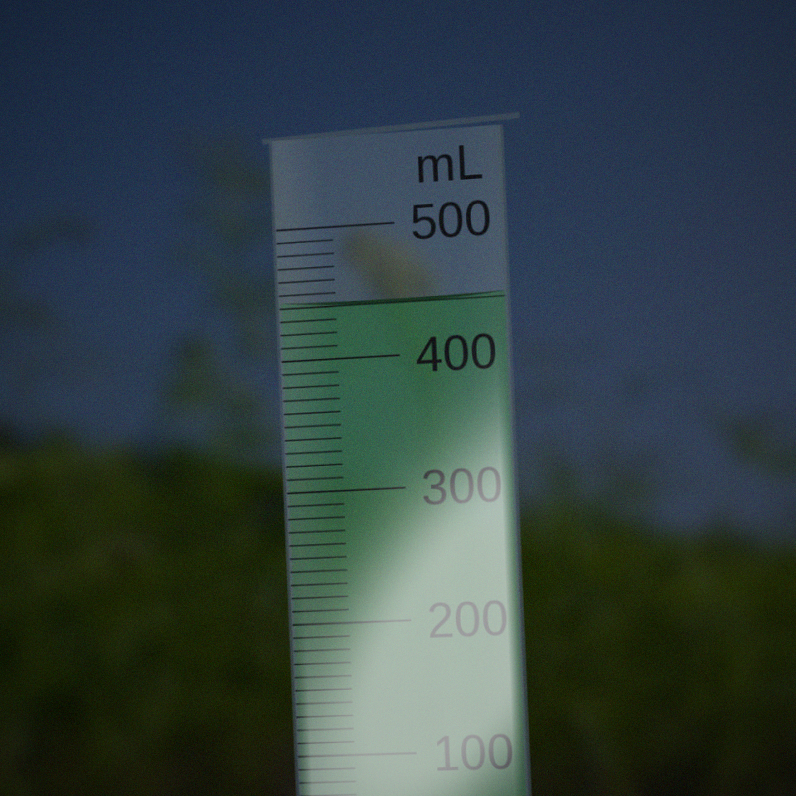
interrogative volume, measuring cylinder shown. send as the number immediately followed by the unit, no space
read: 440mL
